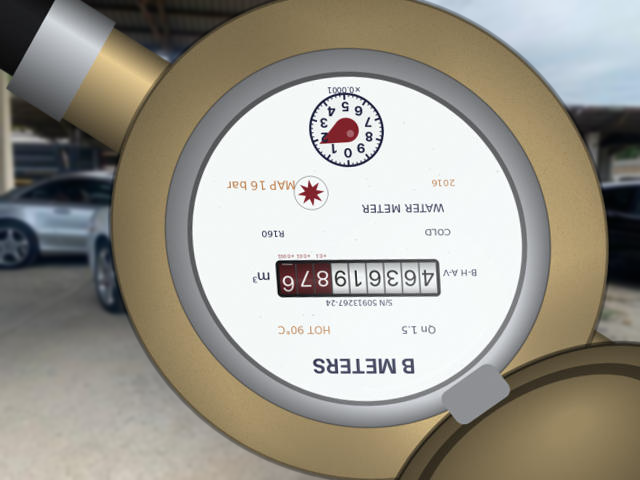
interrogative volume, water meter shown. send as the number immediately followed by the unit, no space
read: 463619.8761m³
